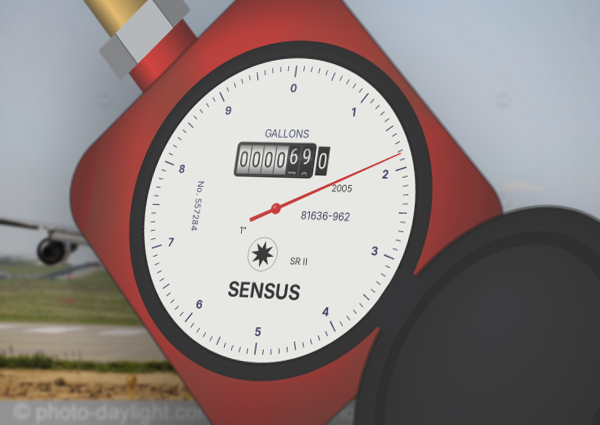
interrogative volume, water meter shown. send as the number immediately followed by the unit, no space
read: 691.8gal
